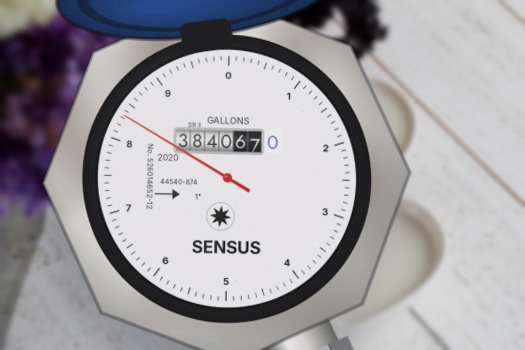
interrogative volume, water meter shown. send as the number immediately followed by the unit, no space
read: 3840668.3gal
